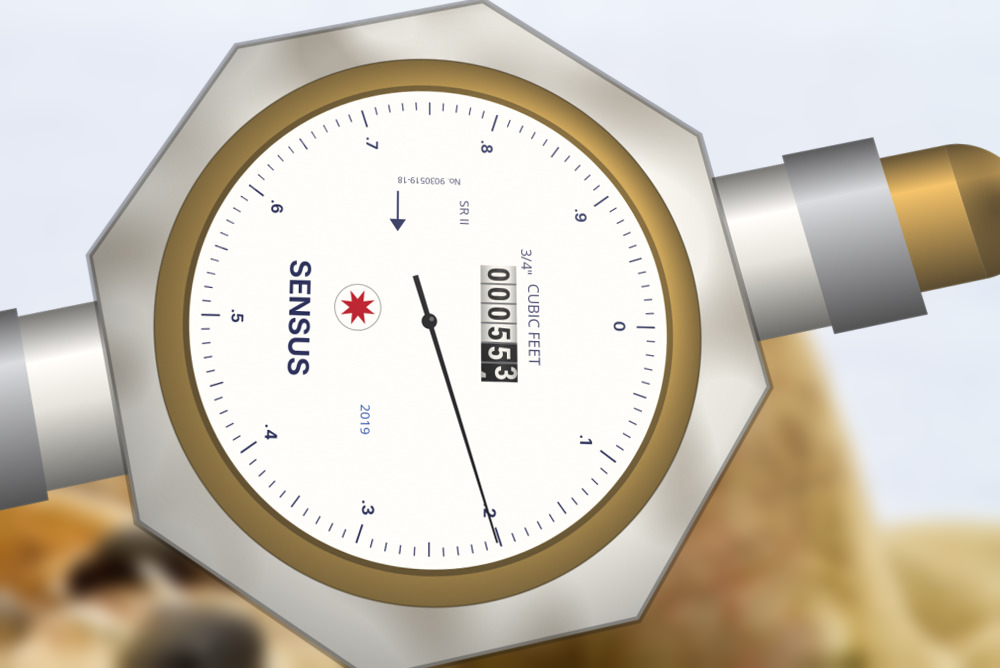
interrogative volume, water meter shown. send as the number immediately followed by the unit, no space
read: 553.20ft³
